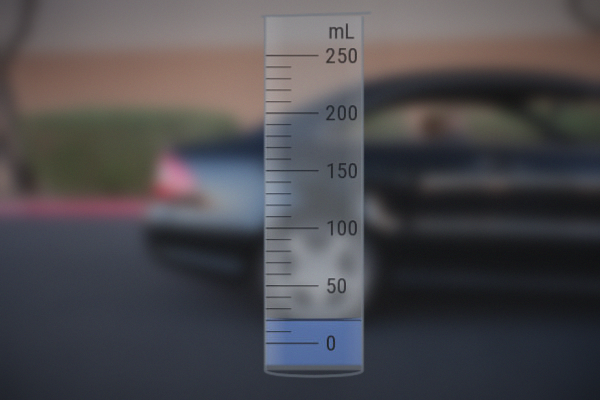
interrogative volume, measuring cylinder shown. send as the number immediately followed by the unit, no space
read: 20mL
